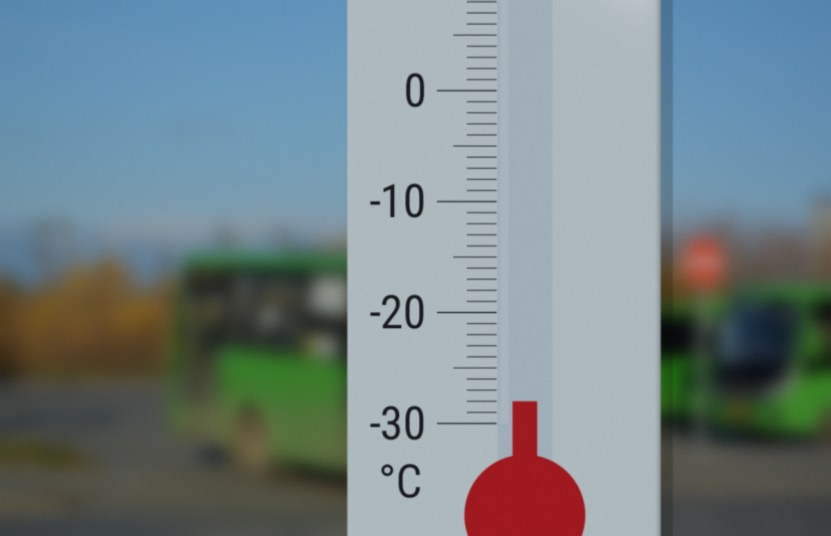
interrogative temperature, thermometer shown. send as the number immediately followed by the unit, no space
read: -28°C
